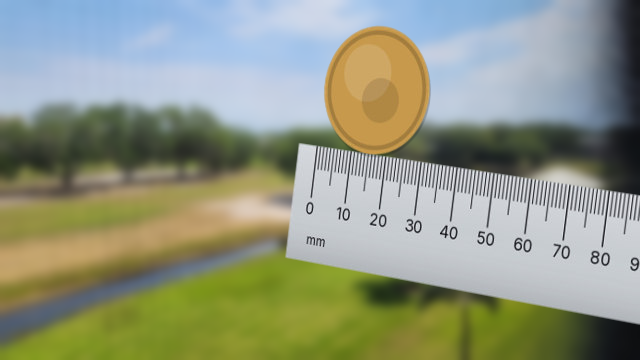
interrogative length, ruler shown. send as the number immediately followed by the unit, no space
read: 30mm
